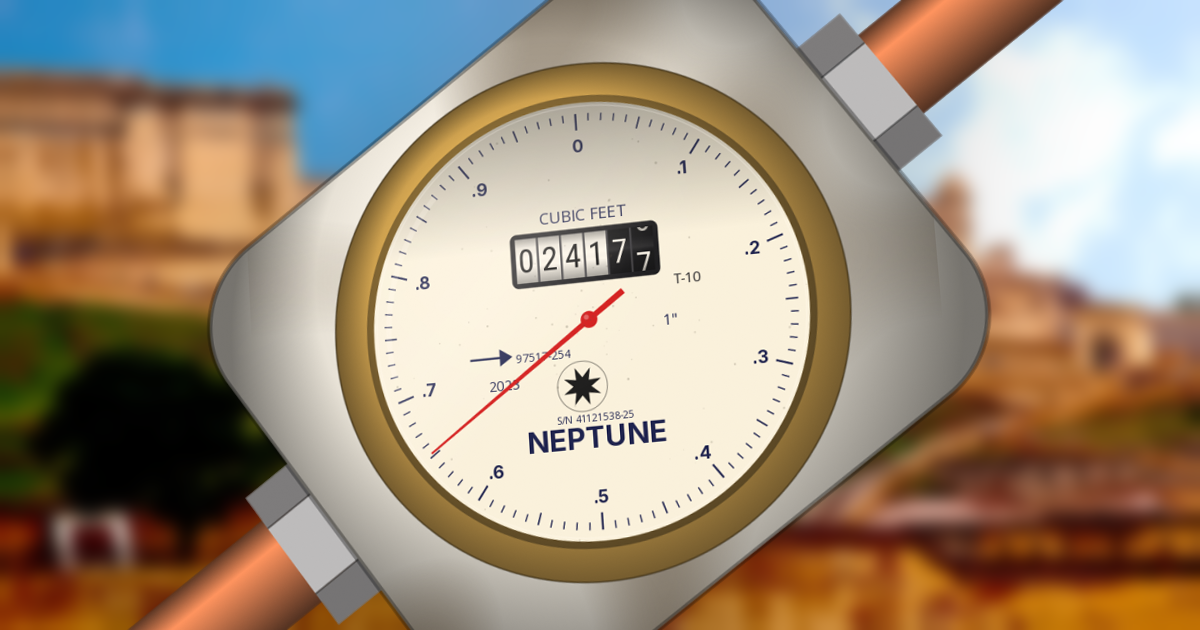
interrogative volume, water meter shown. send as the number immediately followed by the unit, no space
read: 24176.65ft³
